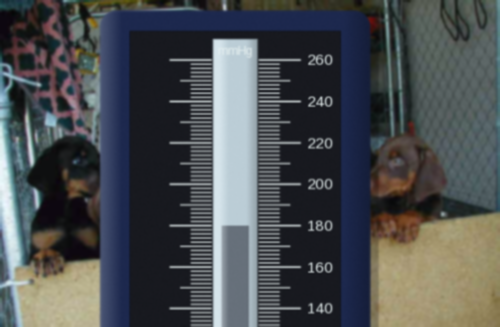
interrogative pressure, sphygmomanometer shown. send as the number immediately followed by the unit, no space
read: 180mmHg
